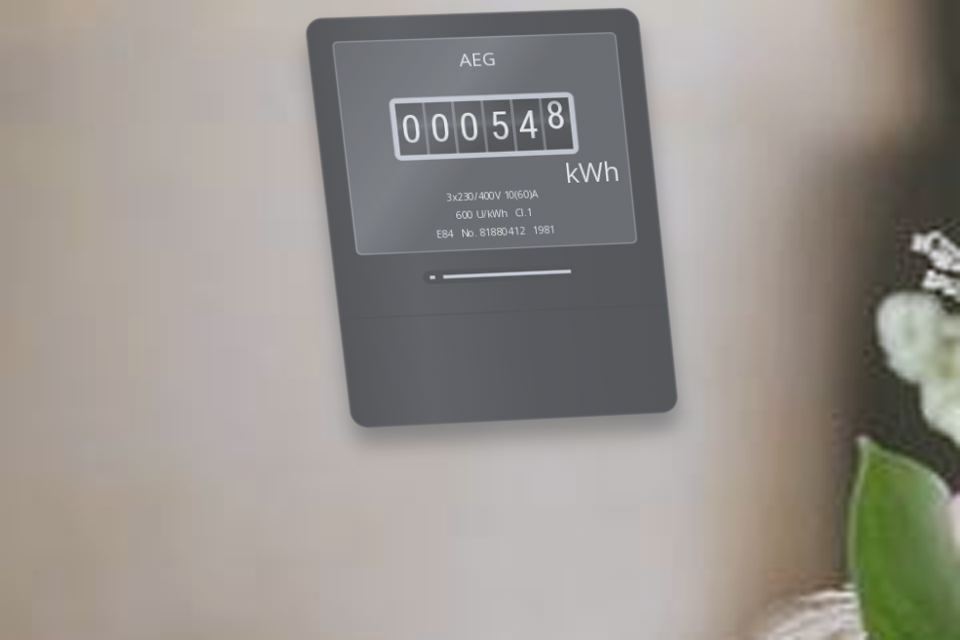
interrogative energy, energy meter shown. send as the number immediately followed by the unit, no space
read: 548kWh
